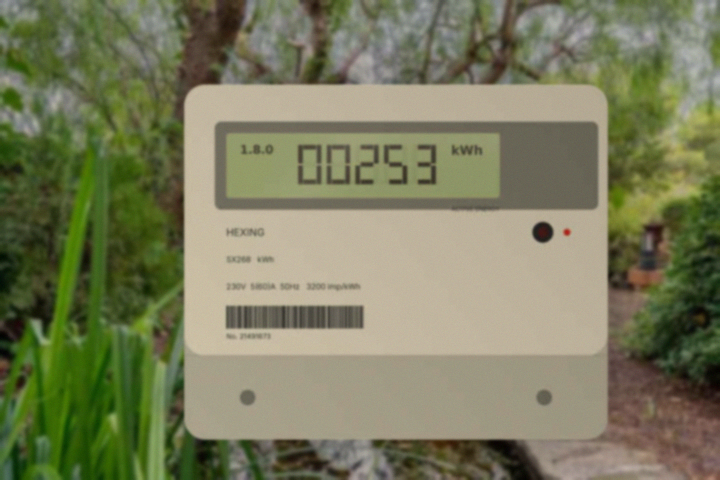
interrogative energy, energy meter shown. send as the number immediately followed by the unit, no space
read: 253kWh
